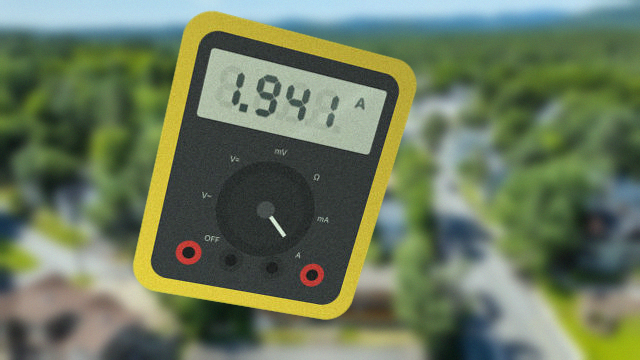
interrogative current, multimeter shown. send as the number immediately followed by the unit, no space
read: 1.941A
